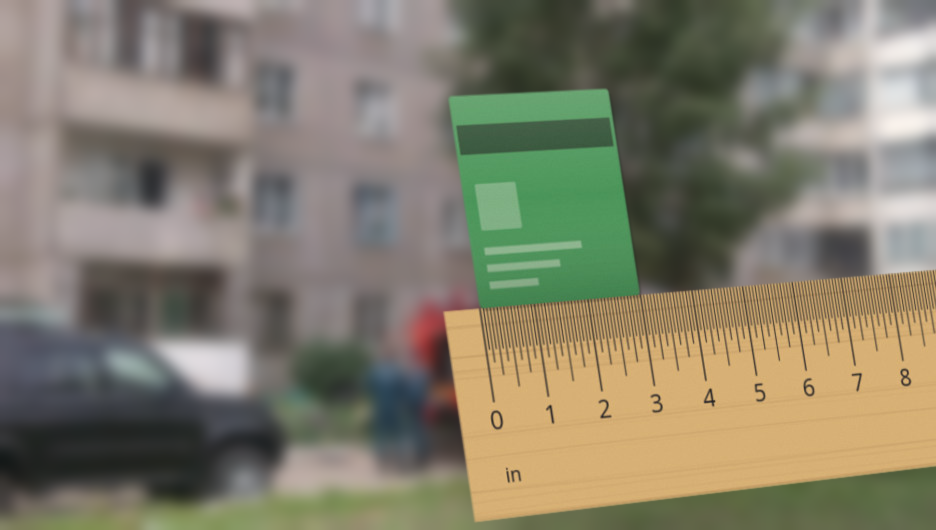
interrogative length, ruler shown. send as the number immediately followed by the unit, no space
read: 3in
